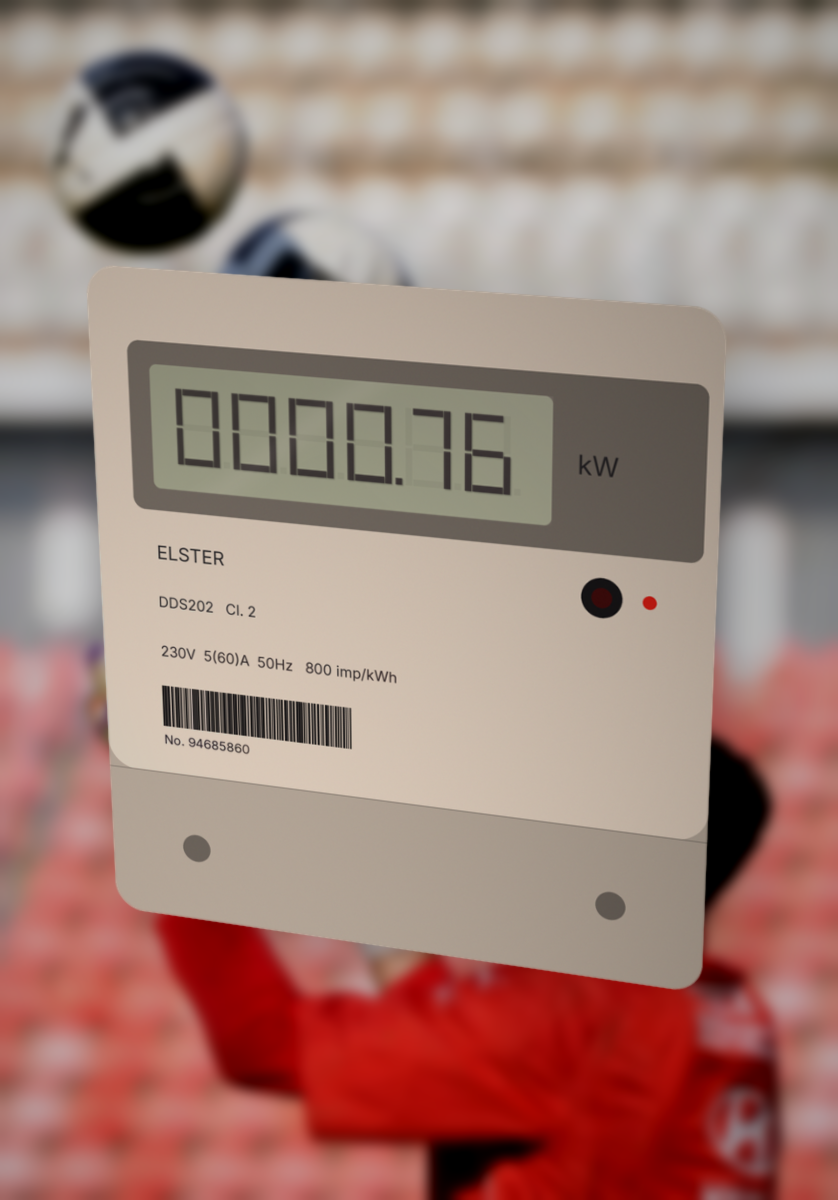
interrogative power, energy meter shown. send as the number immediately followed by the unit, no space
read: 0.76kW
